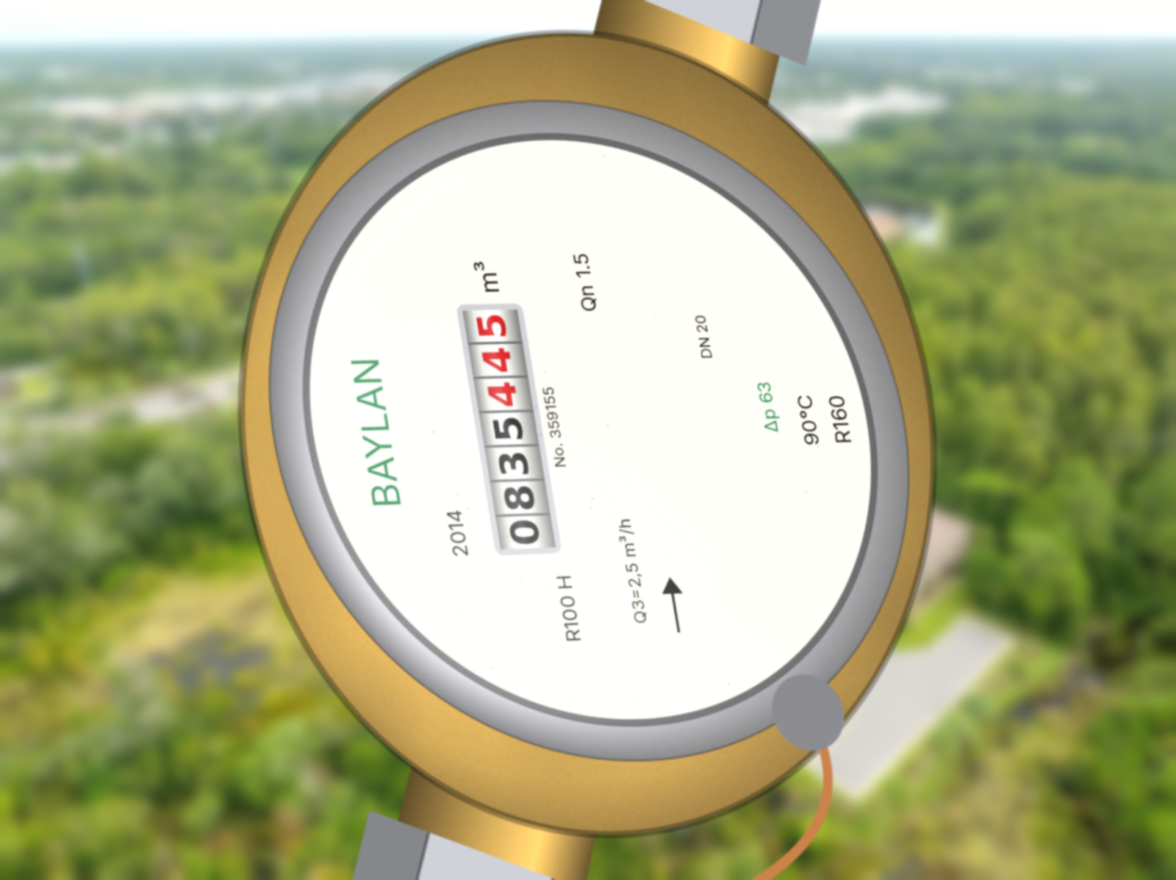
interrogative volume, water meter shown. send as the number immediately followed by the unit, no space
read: 835.445m³
